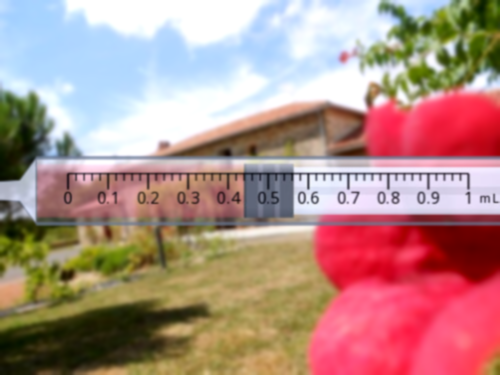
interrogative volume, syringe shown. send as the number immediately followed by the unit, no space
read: 0.44mL
